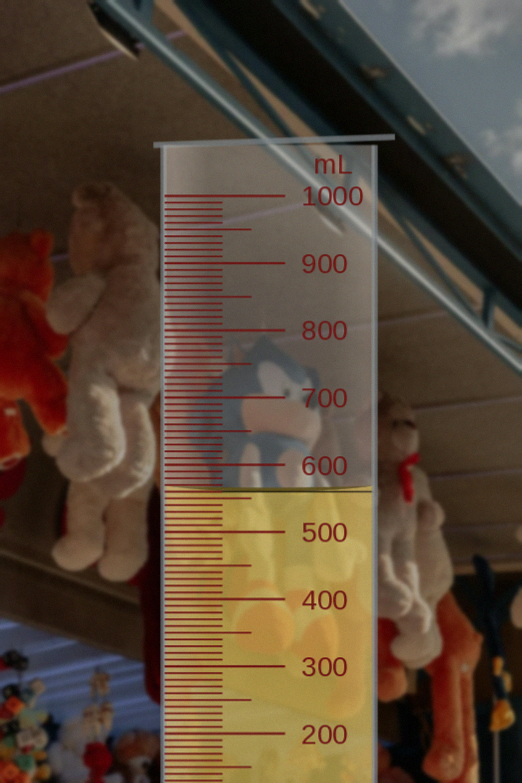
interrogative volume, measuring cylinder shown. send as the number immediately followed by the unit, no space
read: 560mL
